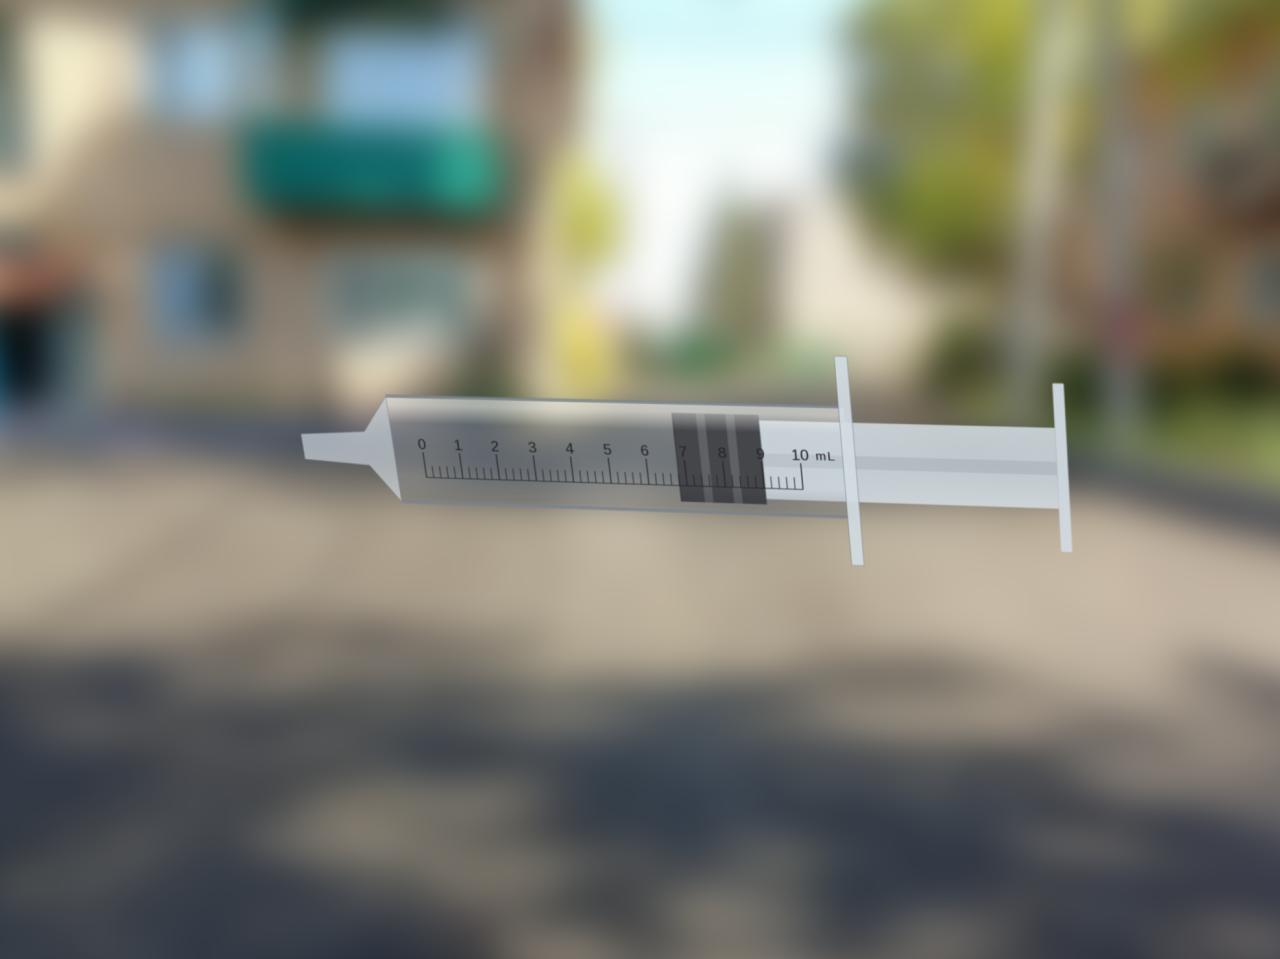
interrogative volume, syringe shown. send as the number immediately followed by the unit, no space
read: 6.8mL
